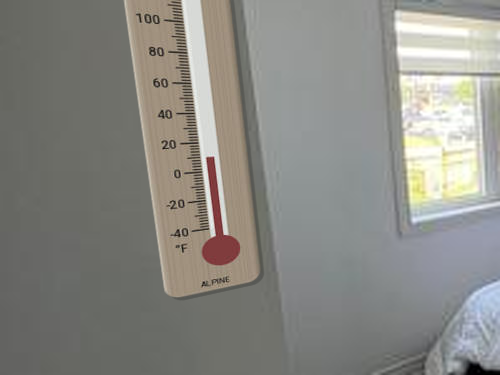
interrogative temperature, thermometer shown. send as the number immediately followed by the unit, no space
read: 10°F
